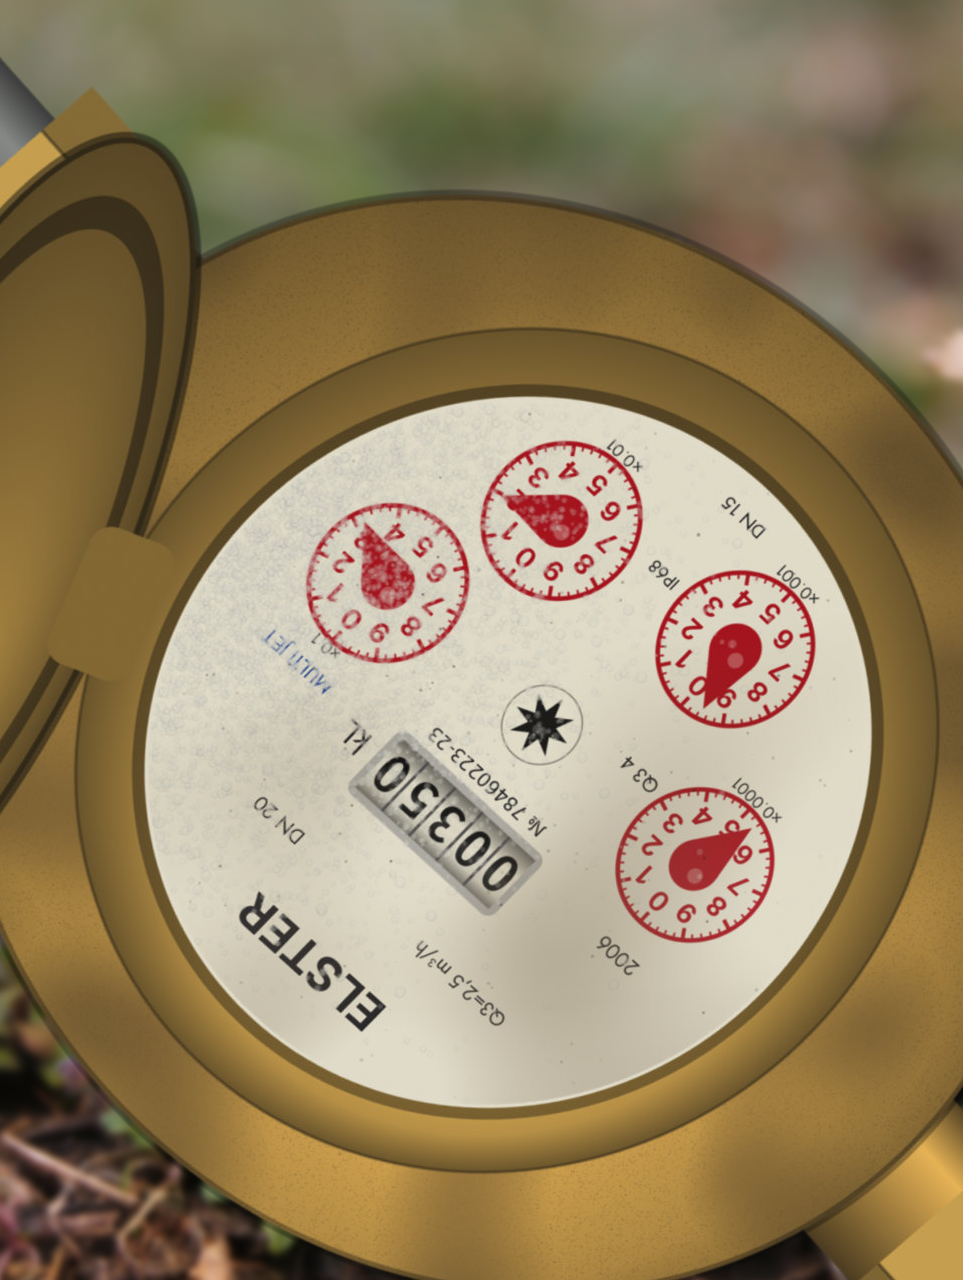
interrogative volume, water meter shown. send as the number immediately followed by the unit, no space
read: 350.3195kL
